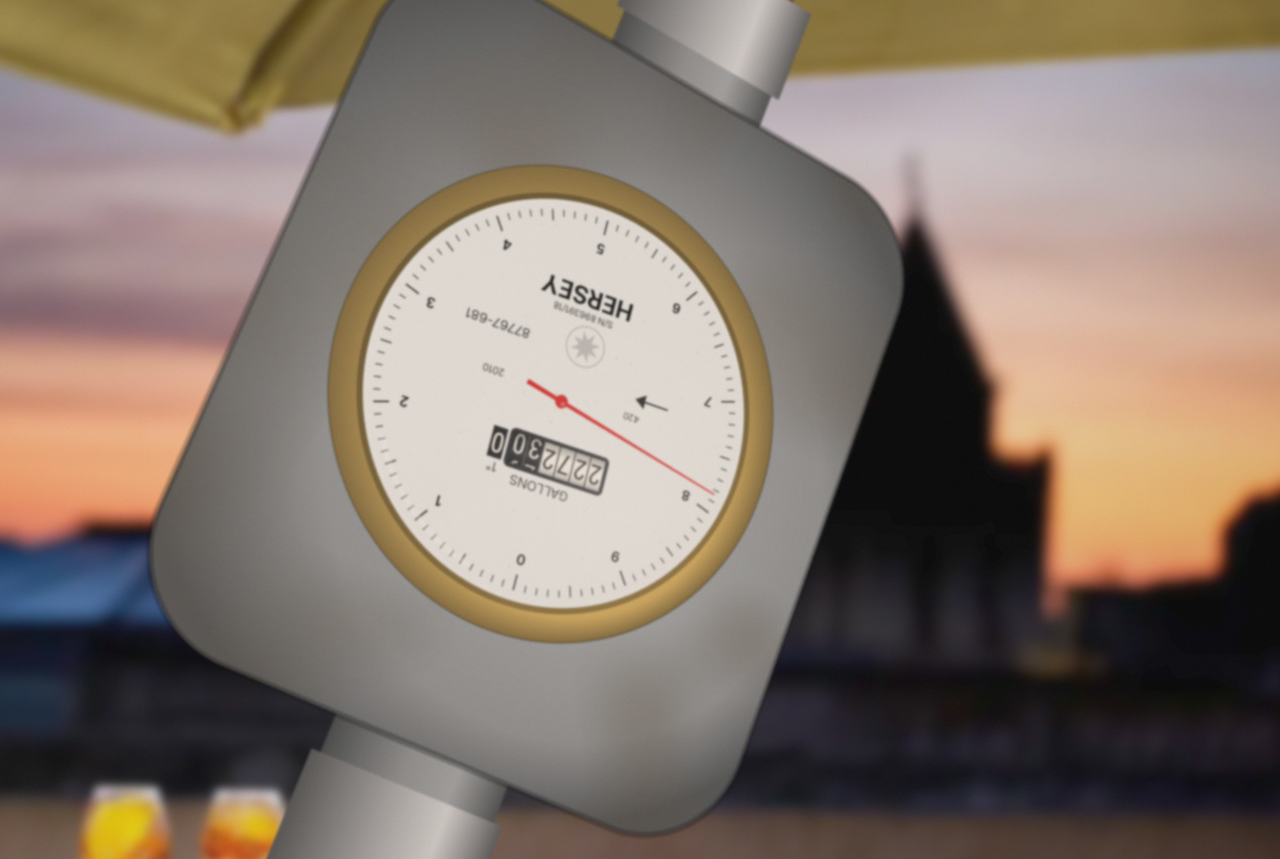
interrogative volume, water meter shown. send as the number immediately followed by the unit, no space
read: 2272297.8gal
